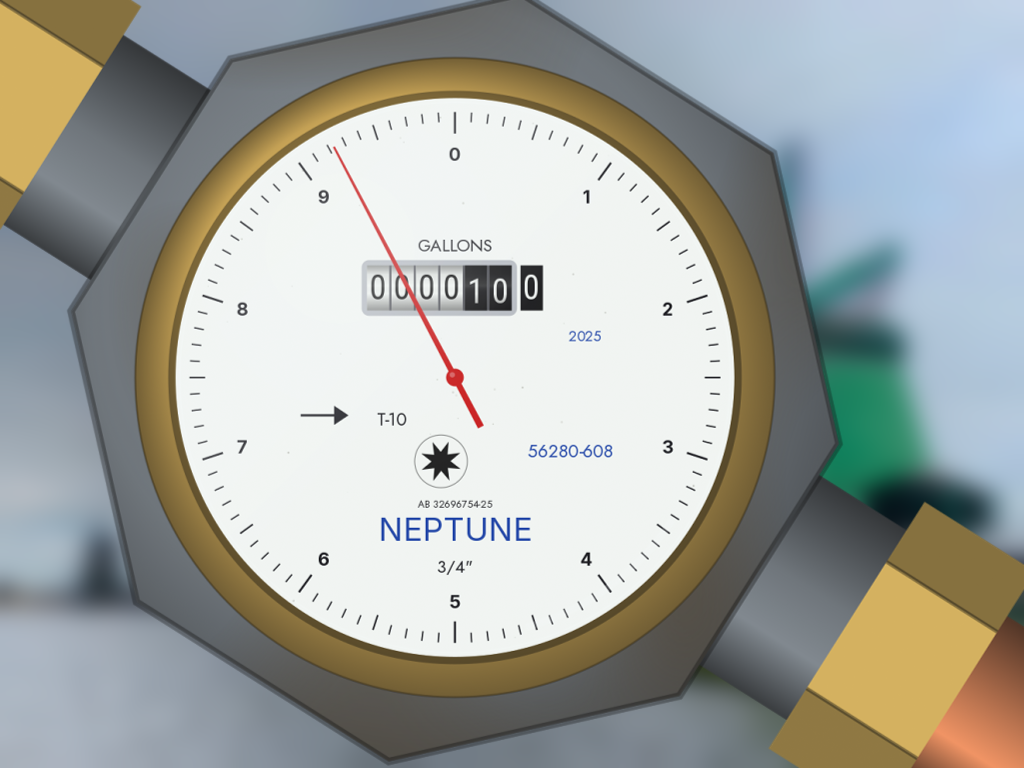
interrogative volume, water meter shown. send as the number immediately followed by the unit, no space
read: 99.2gal
